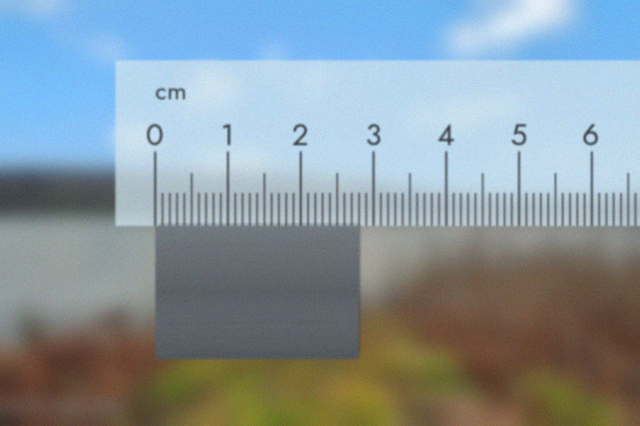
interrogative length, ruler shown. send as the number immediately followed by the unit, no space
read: 2.8cm
